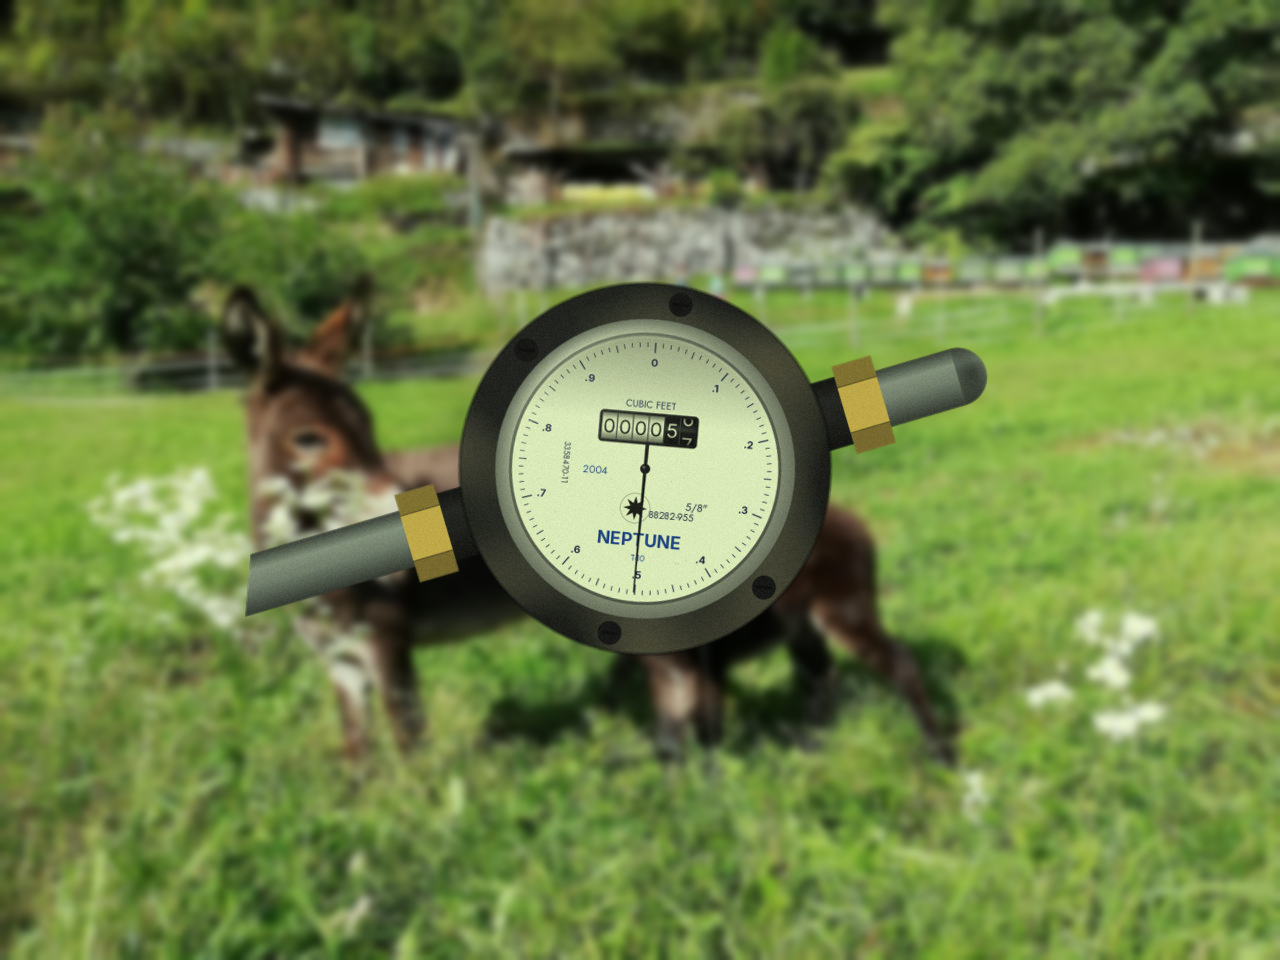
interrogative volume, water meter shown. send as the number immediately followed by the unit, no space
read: 56.50ft³
